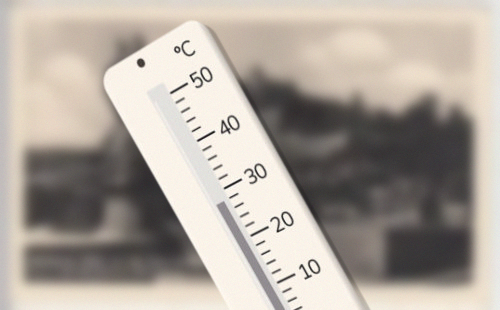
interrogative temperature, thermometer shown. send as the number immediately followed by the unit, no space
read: 28°C
